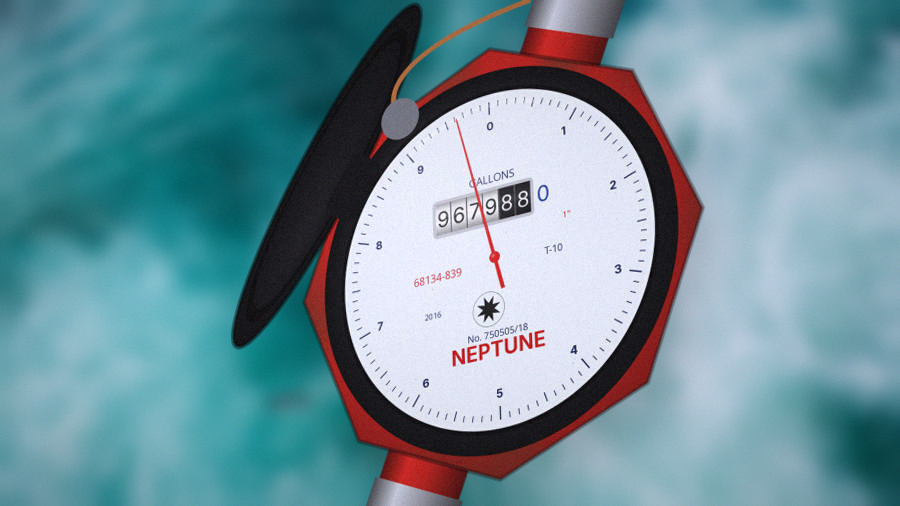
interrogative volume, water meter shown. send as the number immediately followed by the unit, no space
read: 9679879.6gal
